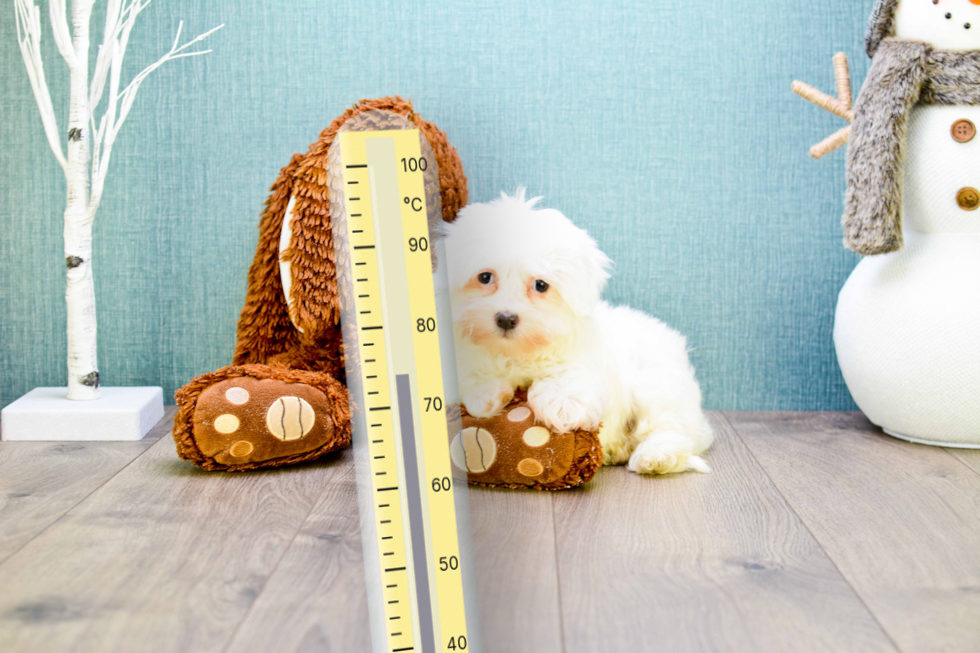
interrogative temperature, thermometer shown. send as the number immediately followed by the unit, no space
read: 74°C
